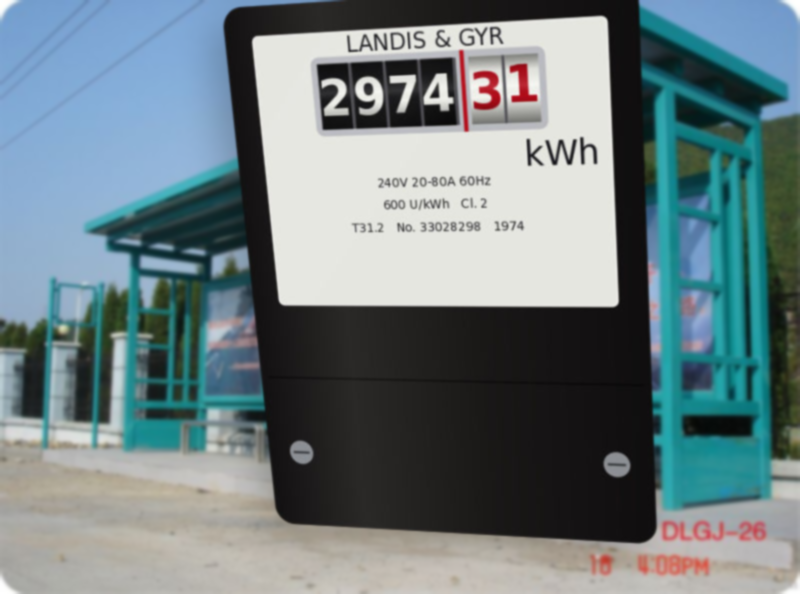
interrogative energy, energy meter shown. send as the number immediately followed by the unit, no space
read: 2974.31kWh
